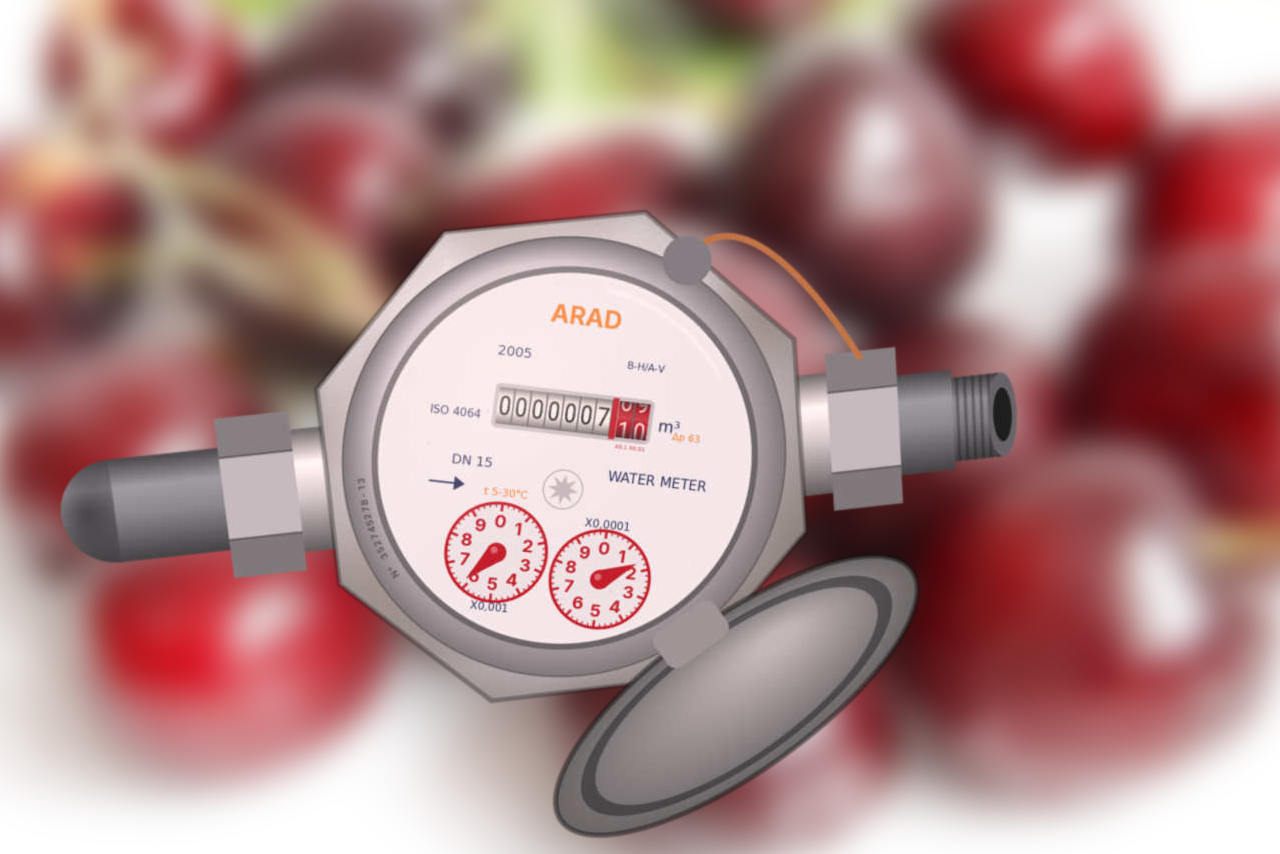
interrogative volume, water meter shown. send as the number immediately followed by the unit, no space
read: 7.0961m³
